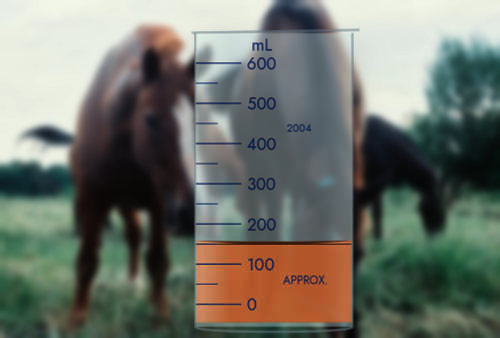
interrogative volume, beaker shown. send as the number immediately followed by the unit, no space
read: 150mL
